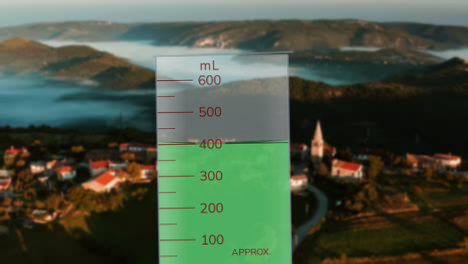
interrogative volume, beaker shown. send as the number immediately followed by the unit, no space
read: 400mL
